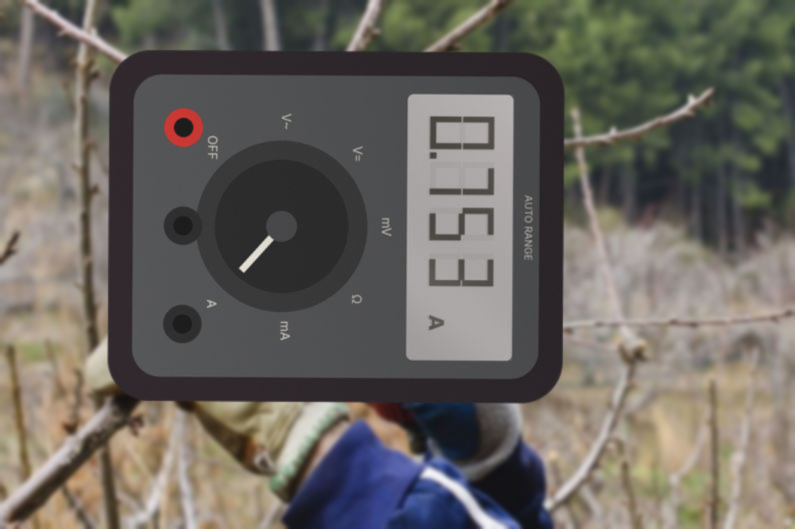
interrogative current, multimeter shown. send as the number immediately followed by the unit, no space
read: 0.753A
